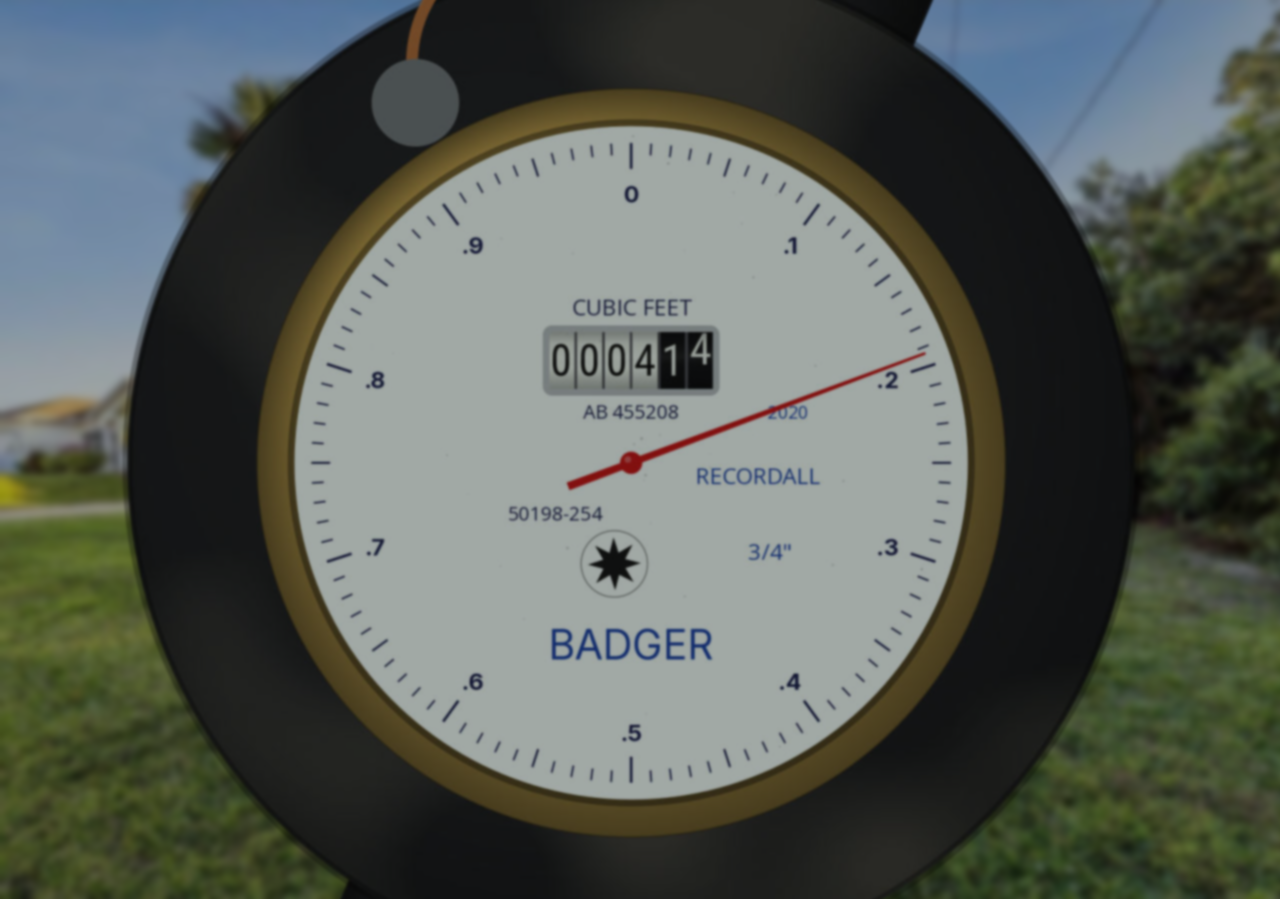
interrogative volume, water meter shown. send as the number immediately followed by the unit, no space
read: 414.19ft³
